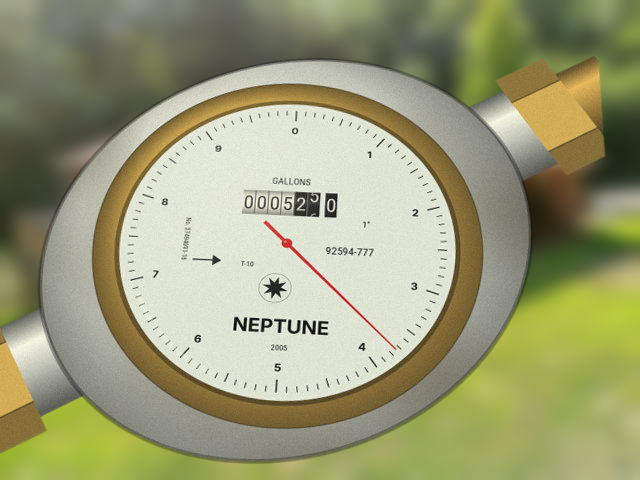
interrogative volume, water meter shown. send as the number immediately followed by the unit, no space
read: 5253.7gal
